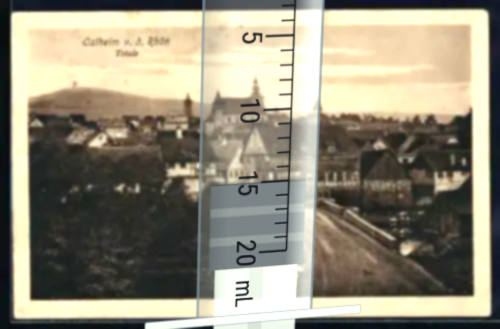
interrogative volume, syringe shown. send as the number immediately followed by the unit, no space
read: 15mL
